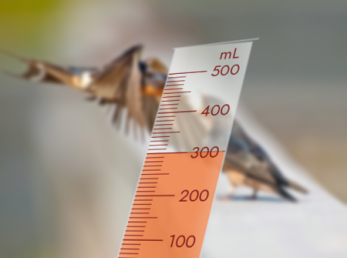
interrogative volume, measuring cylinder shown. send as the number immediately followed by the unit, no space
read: 300mL
